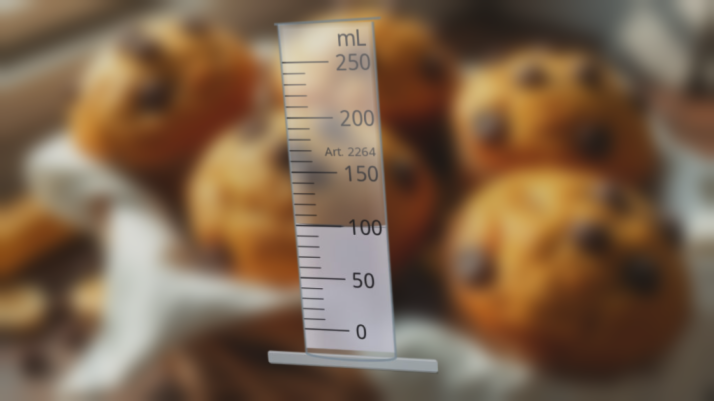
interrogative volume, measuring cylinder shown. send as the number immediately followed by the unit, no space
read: 100mL
